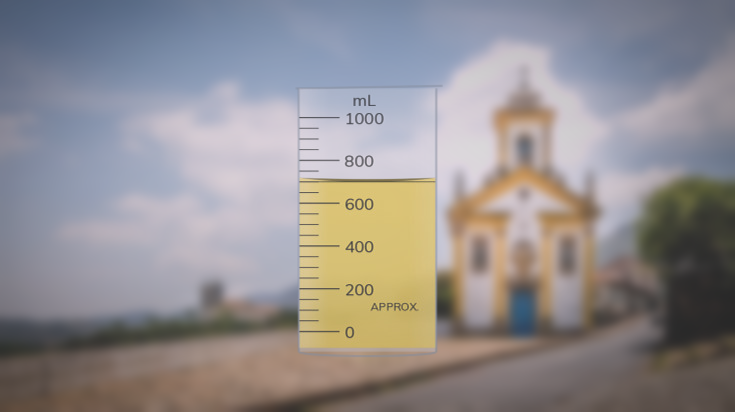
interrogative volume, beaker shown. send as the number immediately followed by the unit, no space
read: 700mL
